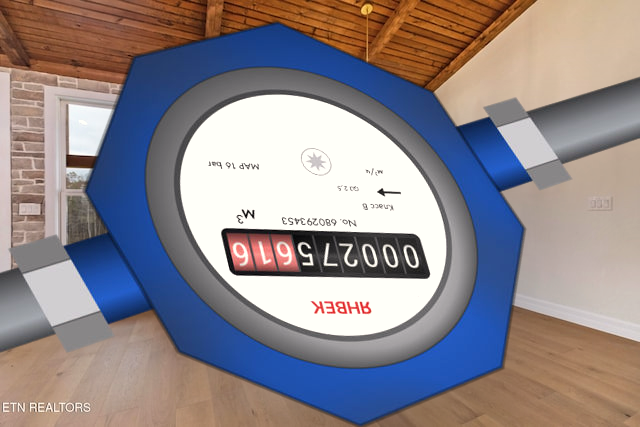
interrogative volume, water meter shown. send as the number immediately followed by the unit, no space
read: 275.616m³
